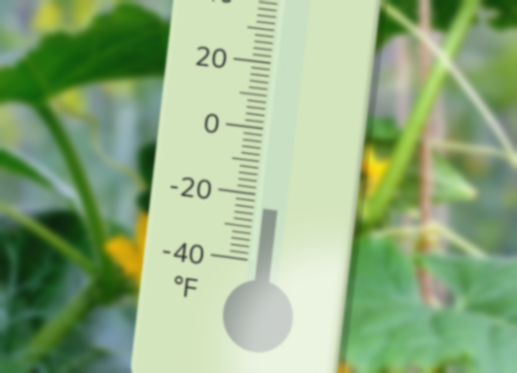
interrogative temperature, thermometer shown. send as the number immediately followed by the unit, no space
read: -24°F
